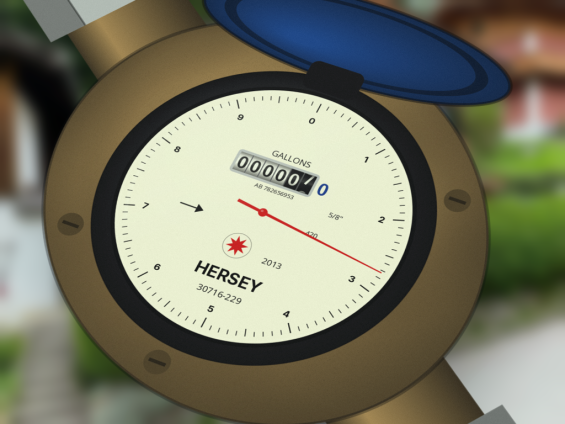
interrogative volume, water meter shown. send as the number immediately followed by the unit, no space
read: 72.7gal
